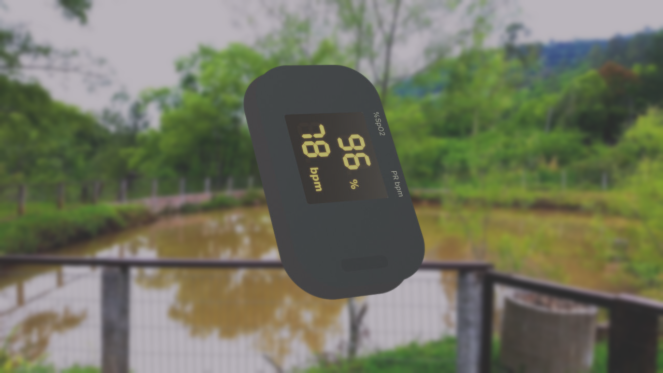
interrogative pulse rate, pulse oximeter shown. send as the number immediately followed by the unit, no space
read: 78bpm
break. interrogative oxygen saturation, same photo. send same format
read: 96%
